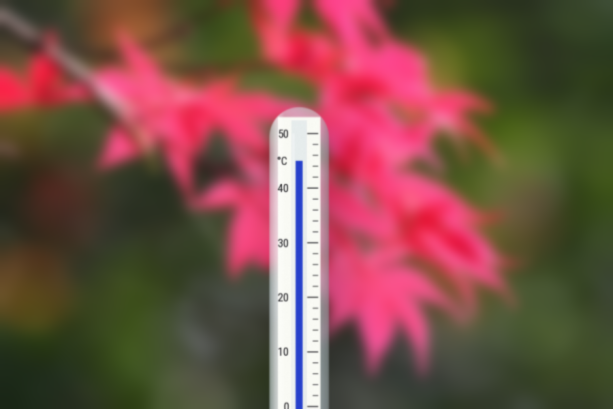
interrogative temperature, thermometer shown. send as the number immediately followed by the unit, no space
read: 45°C
